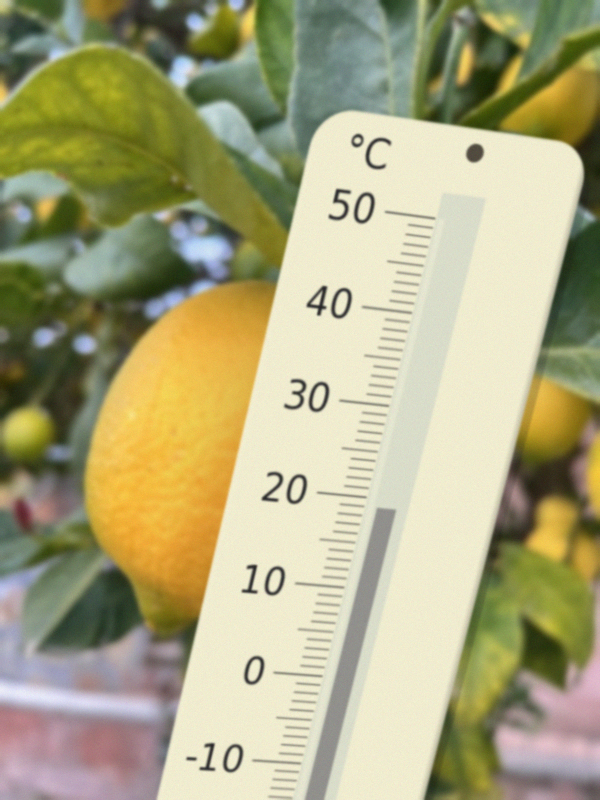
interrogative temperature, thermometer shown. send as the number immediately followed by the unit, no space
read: 19°C
